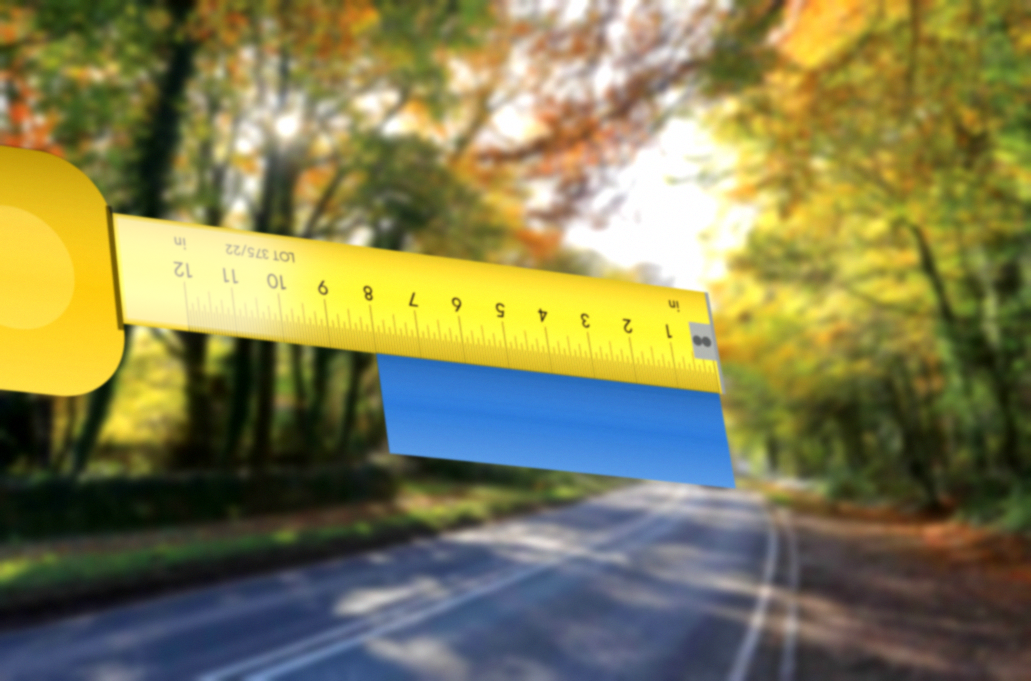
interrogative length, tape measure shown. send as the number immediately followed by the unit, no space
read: 8in
